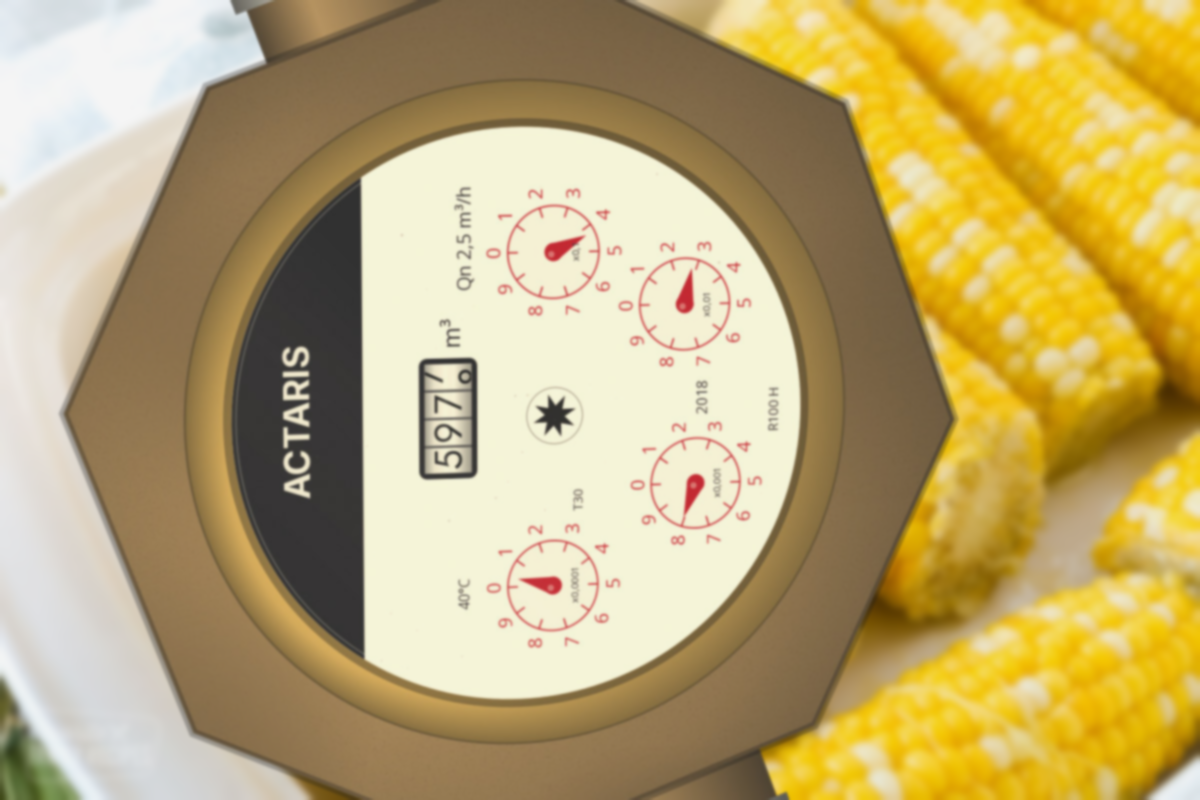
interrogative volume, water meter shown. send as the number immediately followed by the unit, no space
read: 5977.4280m³
